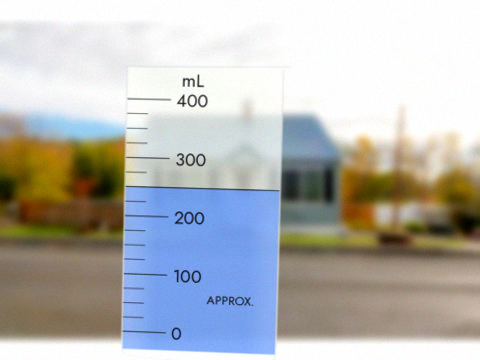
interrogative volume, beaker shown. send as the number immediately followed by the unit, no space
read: 250mL
